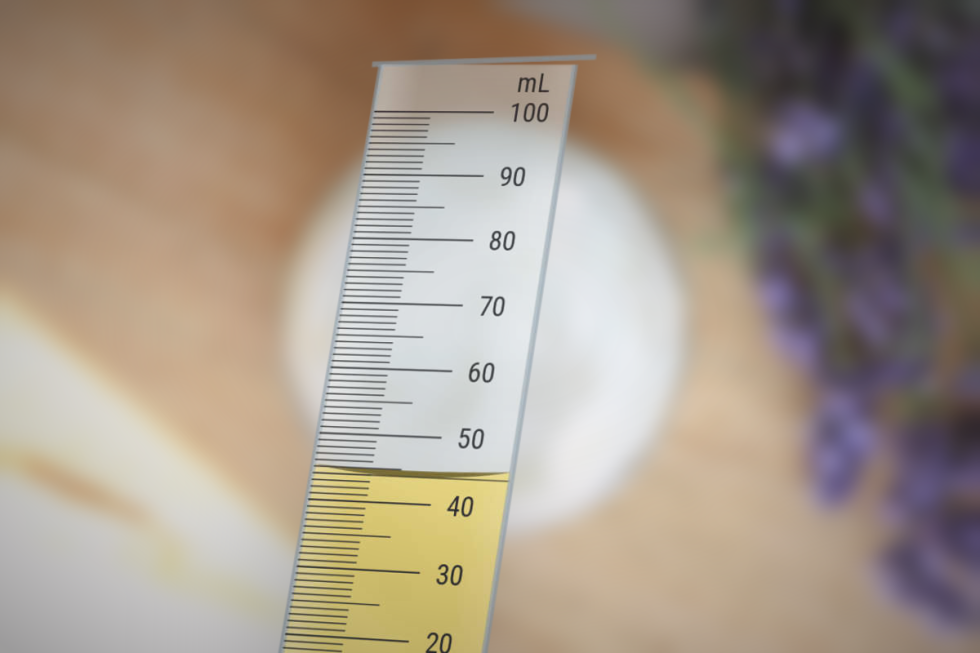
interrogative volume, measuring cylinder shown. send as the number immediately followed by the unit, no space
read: 44mL
